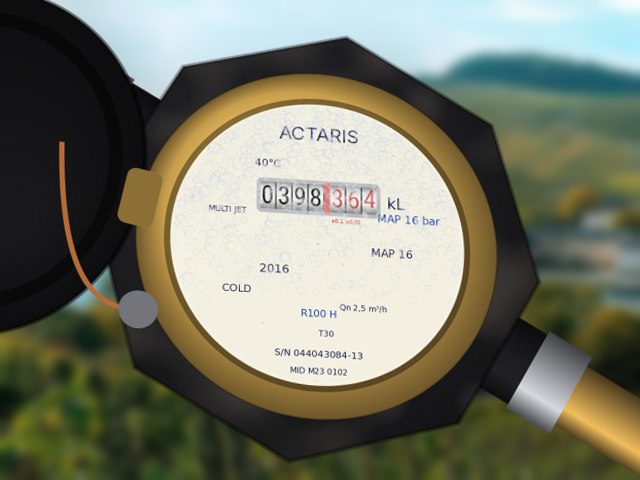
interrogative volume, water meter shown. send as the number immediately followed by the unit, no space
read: 398.364kL
